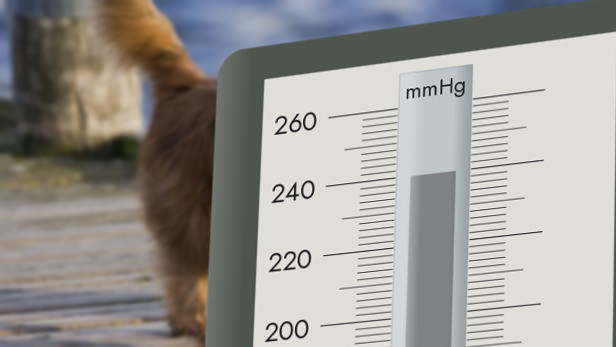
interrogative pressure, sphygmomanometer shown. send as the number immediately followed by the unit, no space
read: 240mmHg
